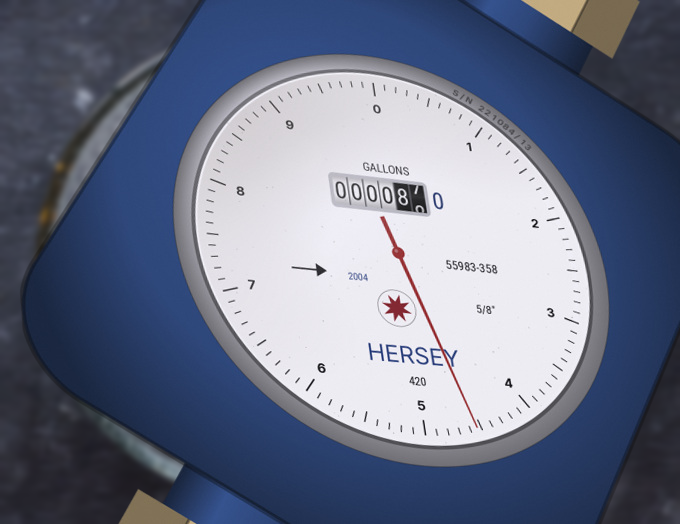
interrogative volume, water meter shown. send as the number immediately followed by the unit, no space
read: 874.5gal
